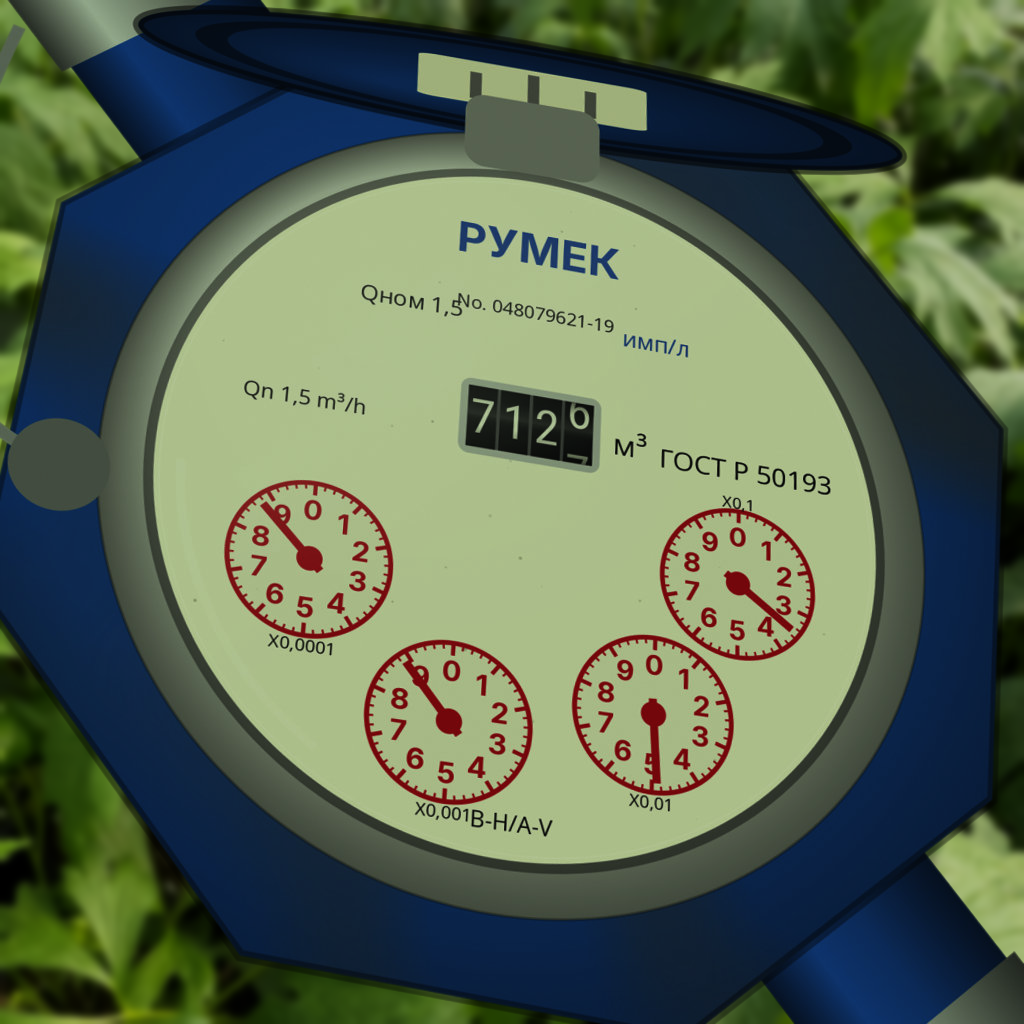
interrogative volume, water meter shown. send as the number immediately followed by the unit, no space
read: 7126.3488m³
